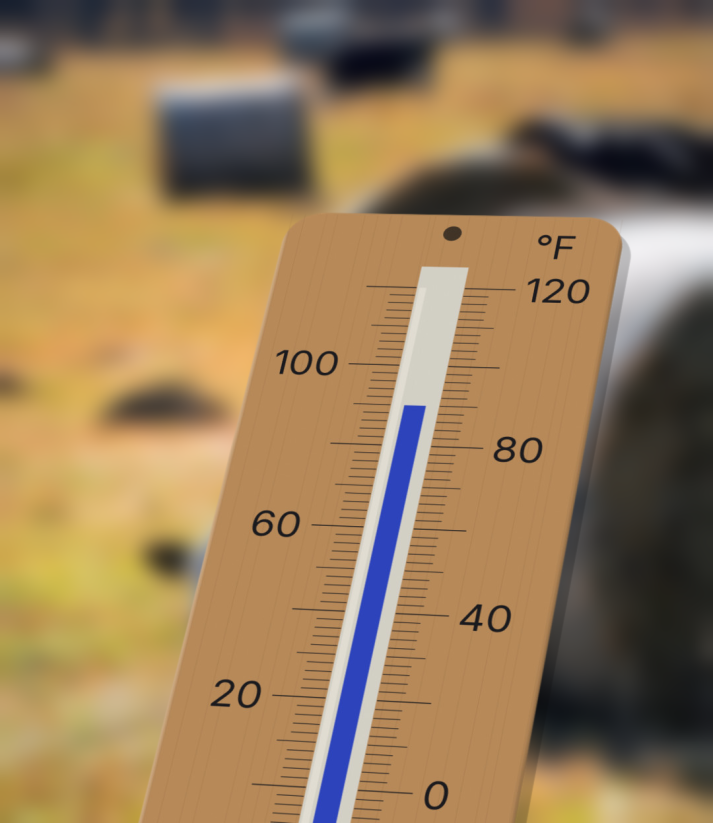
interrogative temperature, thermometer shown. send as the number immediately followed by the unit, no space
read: 90°F
